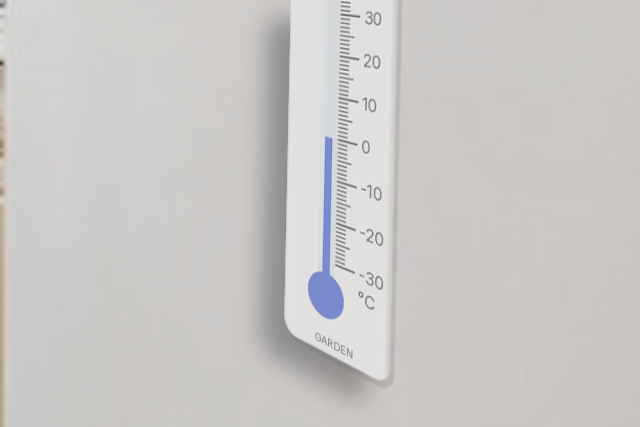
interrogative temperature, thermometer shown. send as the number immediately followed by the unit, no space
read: 0°C
